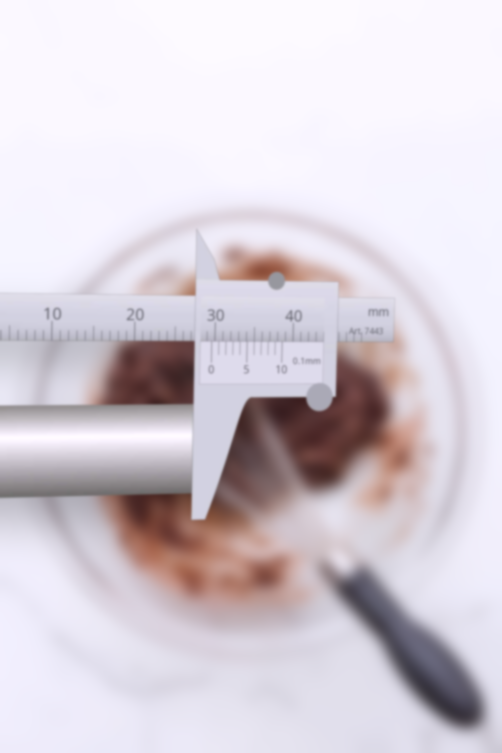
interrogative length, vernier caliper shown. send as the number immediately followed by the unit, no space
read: 29.6mm
